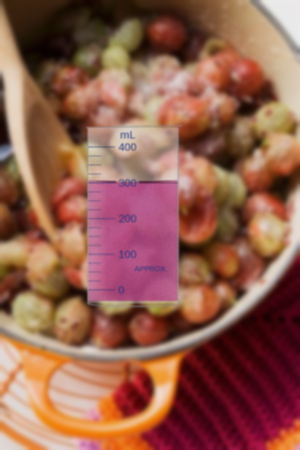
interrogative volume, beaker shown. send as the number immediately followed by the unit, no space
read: 300mL
